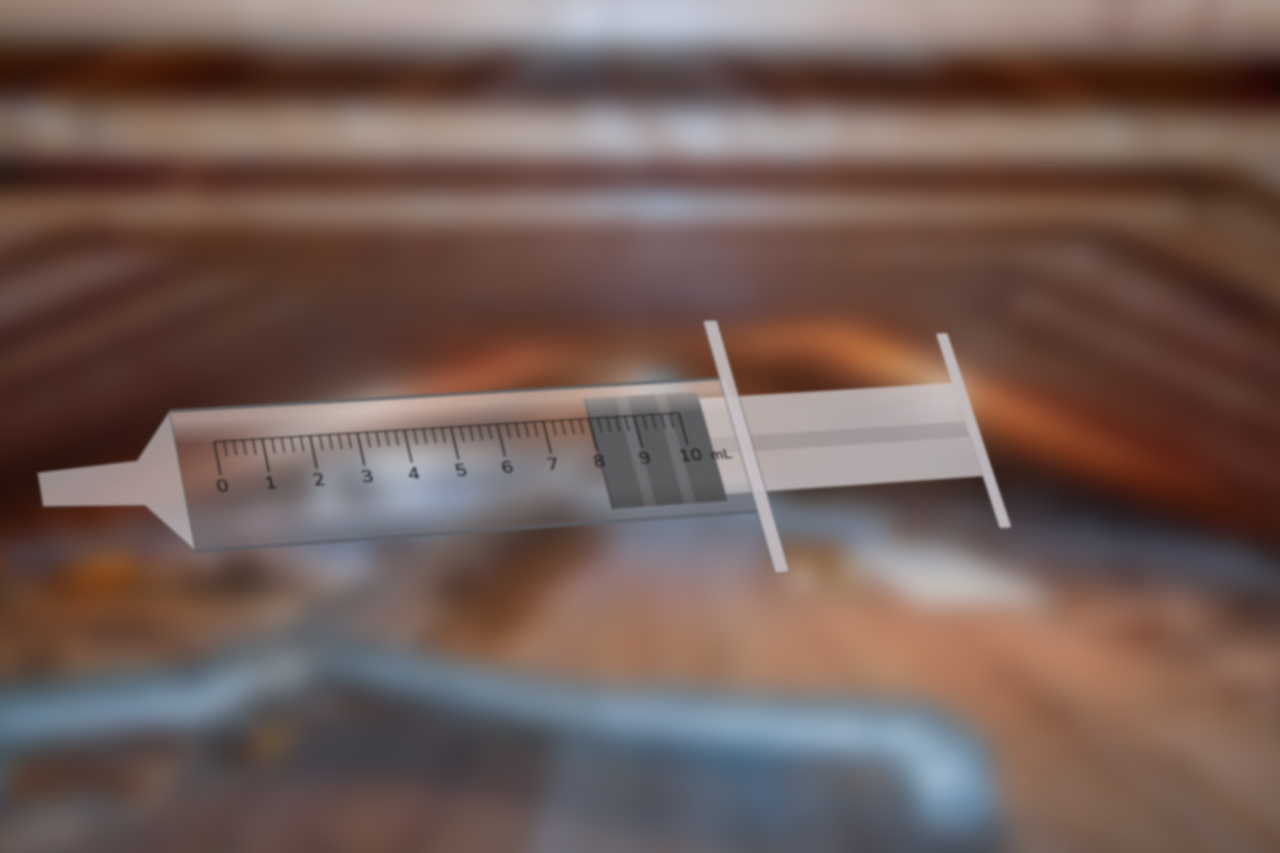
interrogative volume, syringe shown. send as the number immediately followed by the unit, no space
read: 8mL
